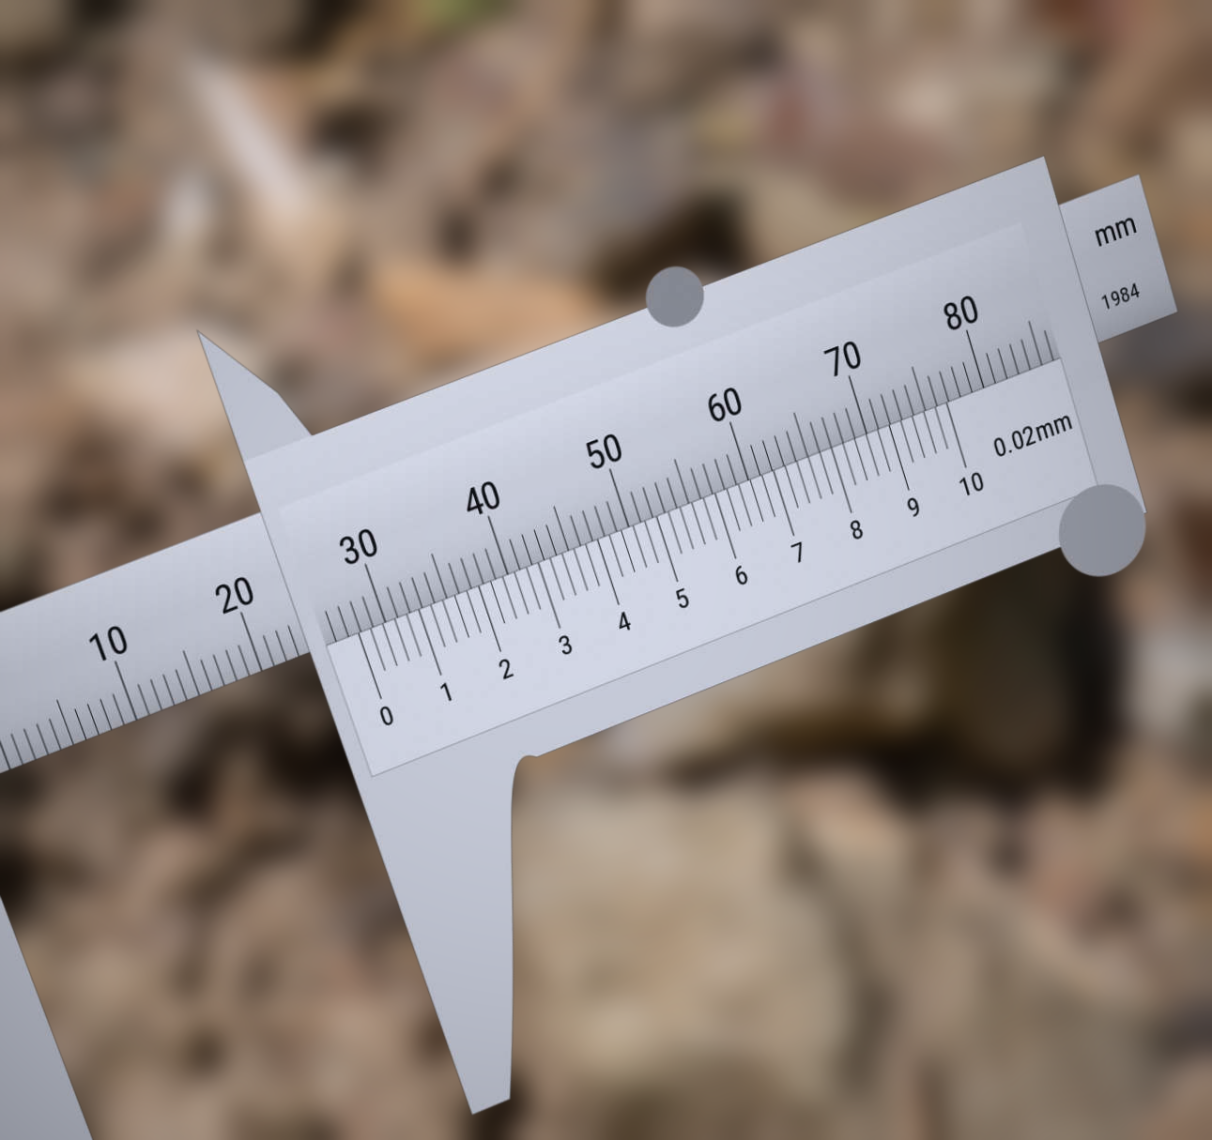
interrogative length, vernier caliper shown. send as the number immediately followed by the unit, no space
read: 27.8mm
